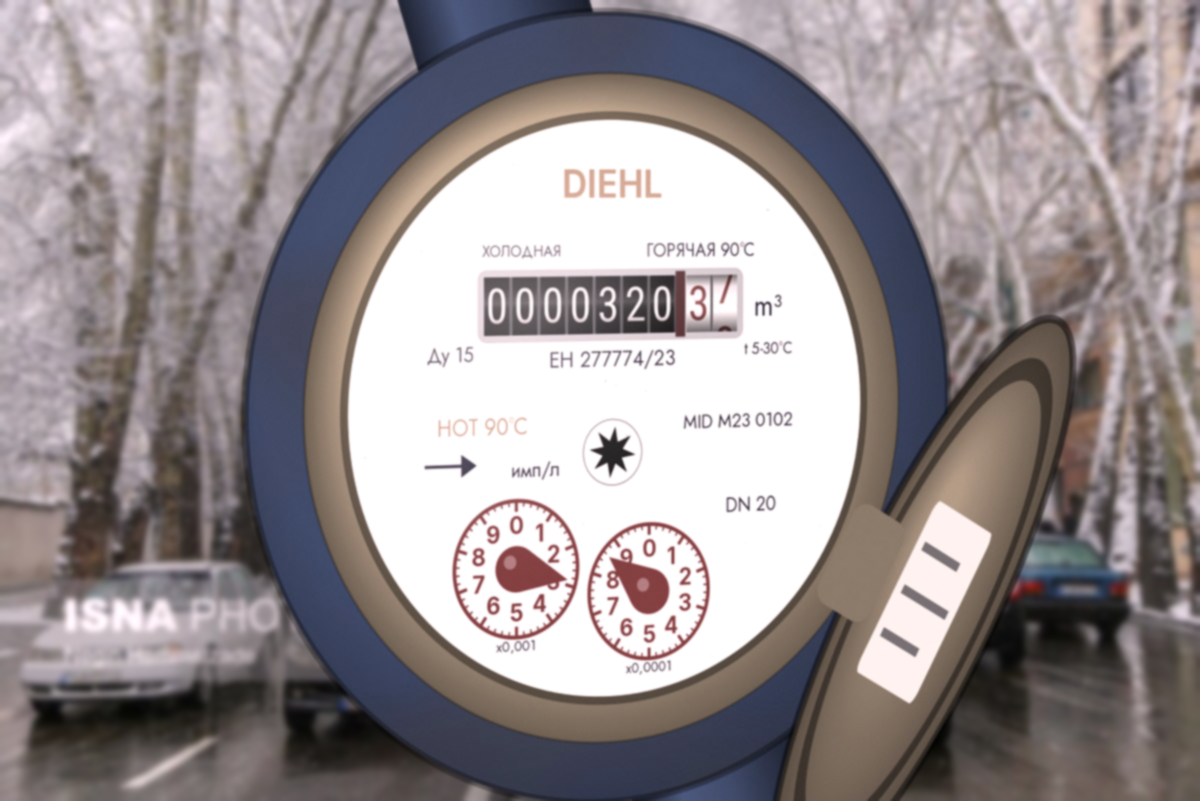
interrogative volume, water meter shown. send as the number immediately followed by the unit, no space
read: 320.3728m³
